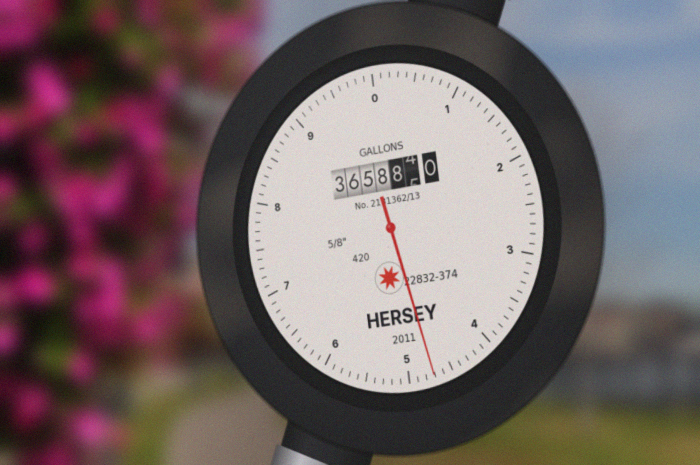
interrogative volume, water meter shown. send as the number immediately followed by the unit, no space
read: 3658844.7gal
